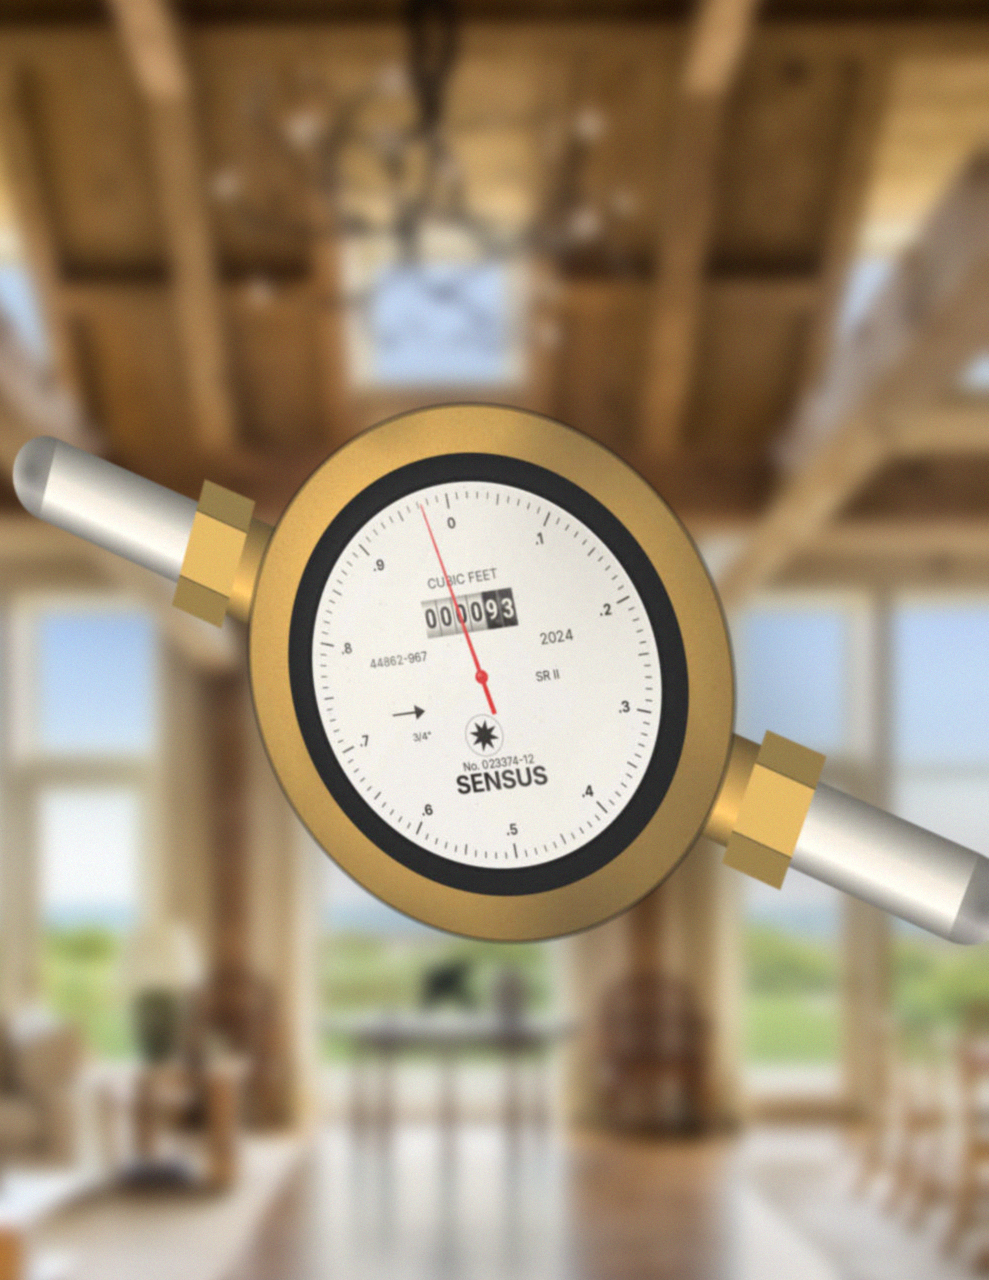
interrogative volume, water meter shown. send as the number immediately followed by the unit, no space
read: 92.97ft³
